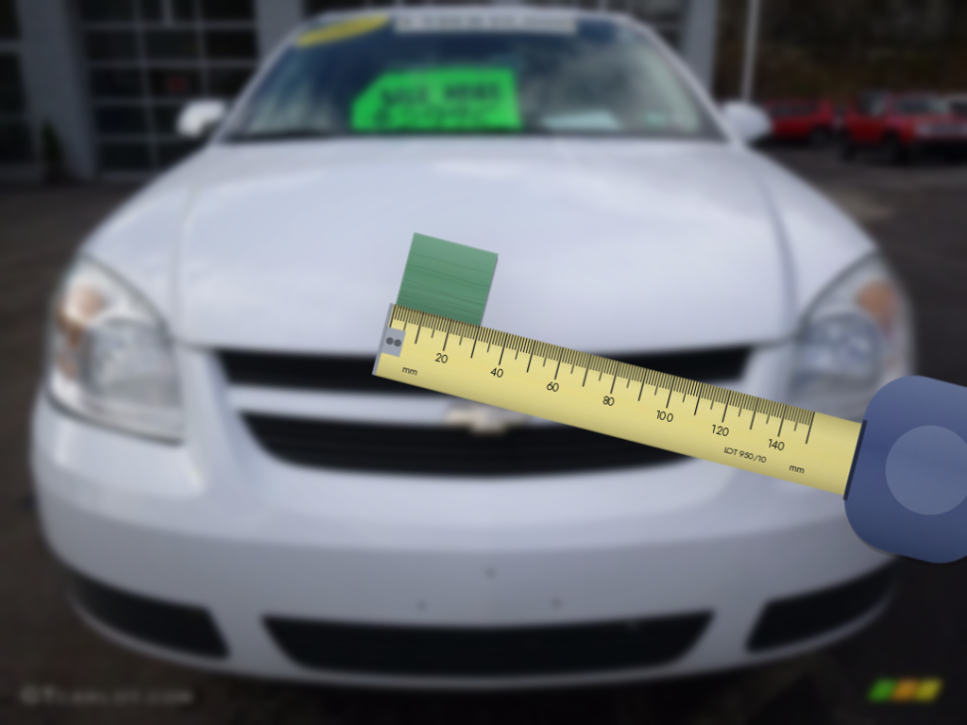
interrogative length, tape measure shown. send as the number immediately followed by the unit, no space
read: 30mm
